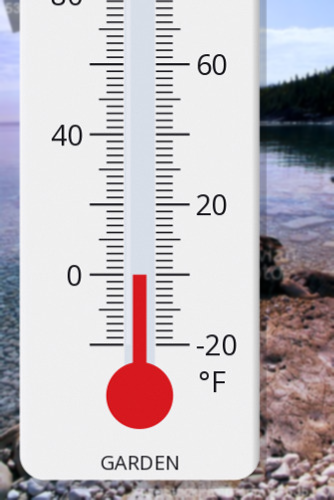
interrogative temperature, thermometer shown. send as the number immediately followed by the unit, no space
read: 0°F
